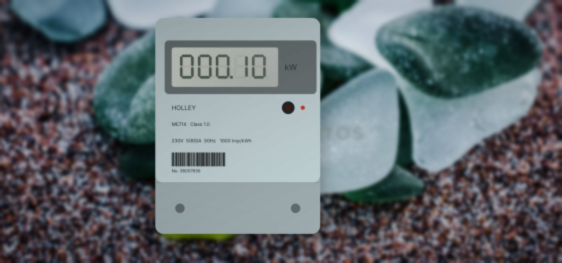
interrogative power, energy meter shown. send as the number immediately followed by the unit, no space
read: 0.10kW
